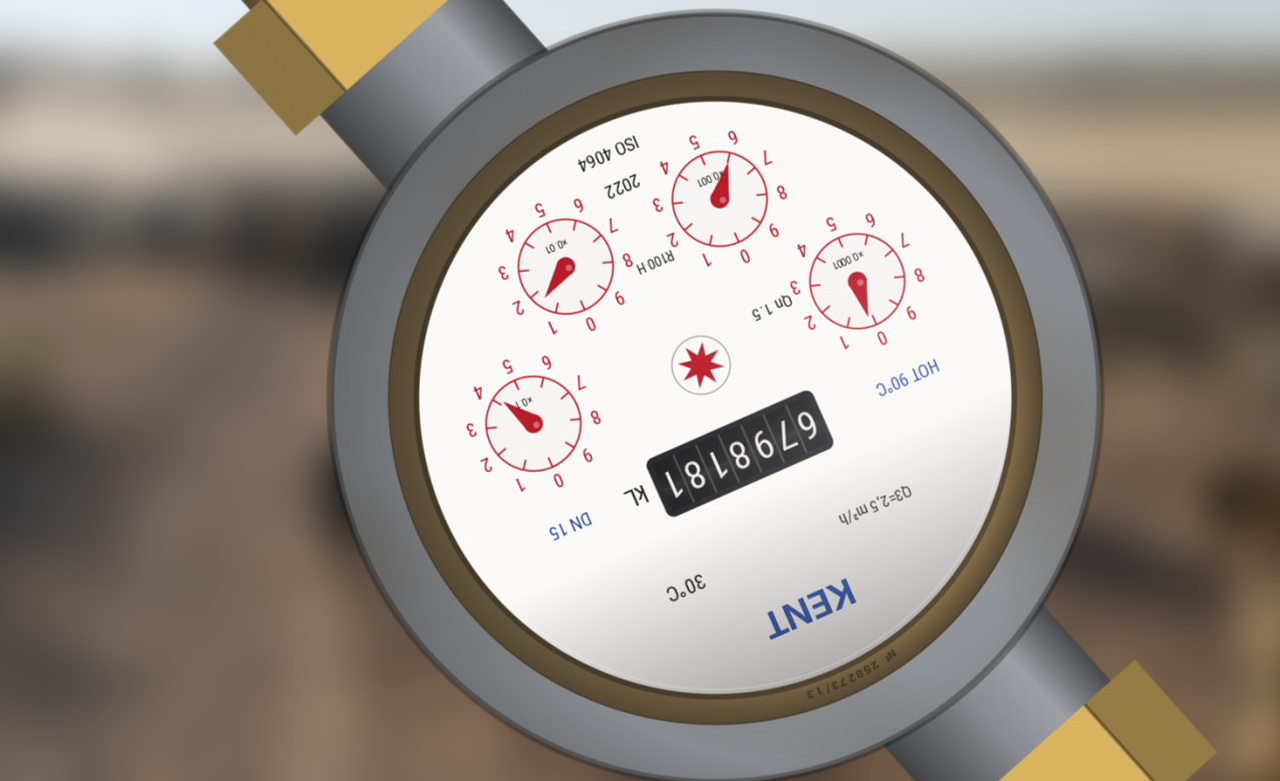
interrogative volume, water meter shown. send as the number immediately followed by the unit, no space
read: 6798181.4160kL
